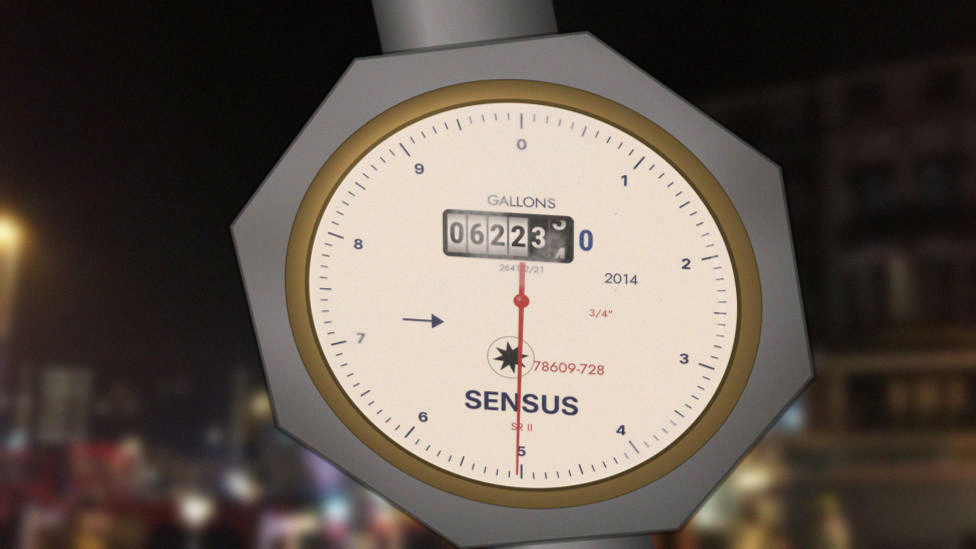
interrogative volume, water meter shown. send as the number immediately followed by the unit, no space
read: 622335.0gal
